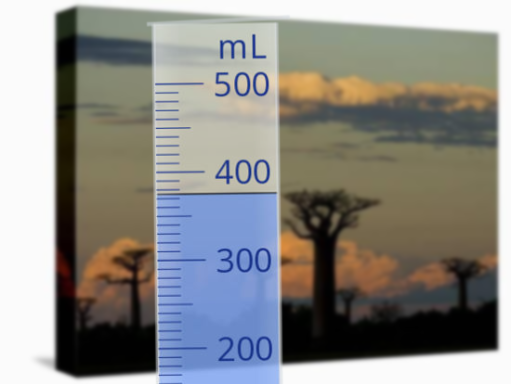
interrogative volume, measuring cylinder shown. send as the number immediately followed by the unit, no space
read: 375mL
